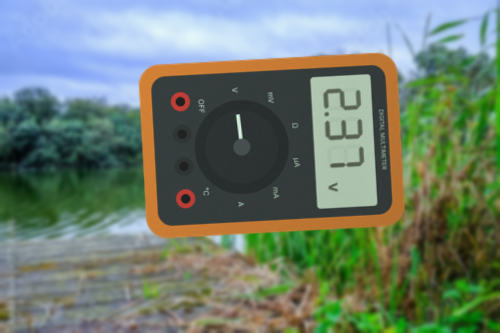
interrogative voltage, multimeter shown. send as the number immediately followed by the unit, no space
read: 2.37V
